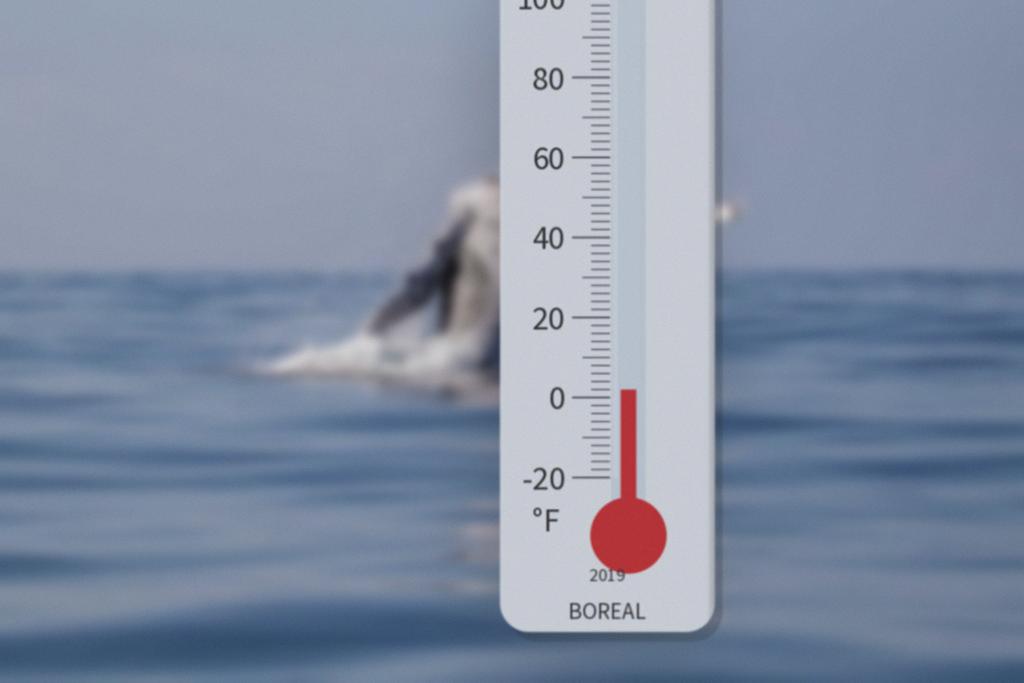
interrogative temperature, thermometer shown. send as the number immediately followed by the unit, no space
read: 2°F
